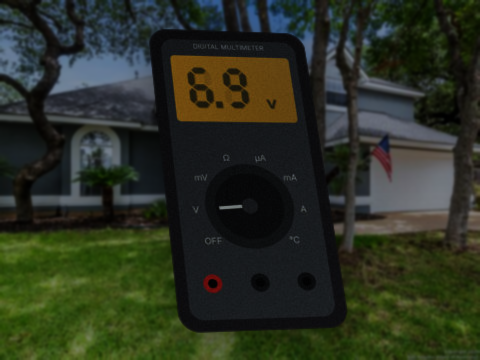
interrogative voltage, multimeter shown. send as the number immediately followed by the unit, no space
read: 6.9V
